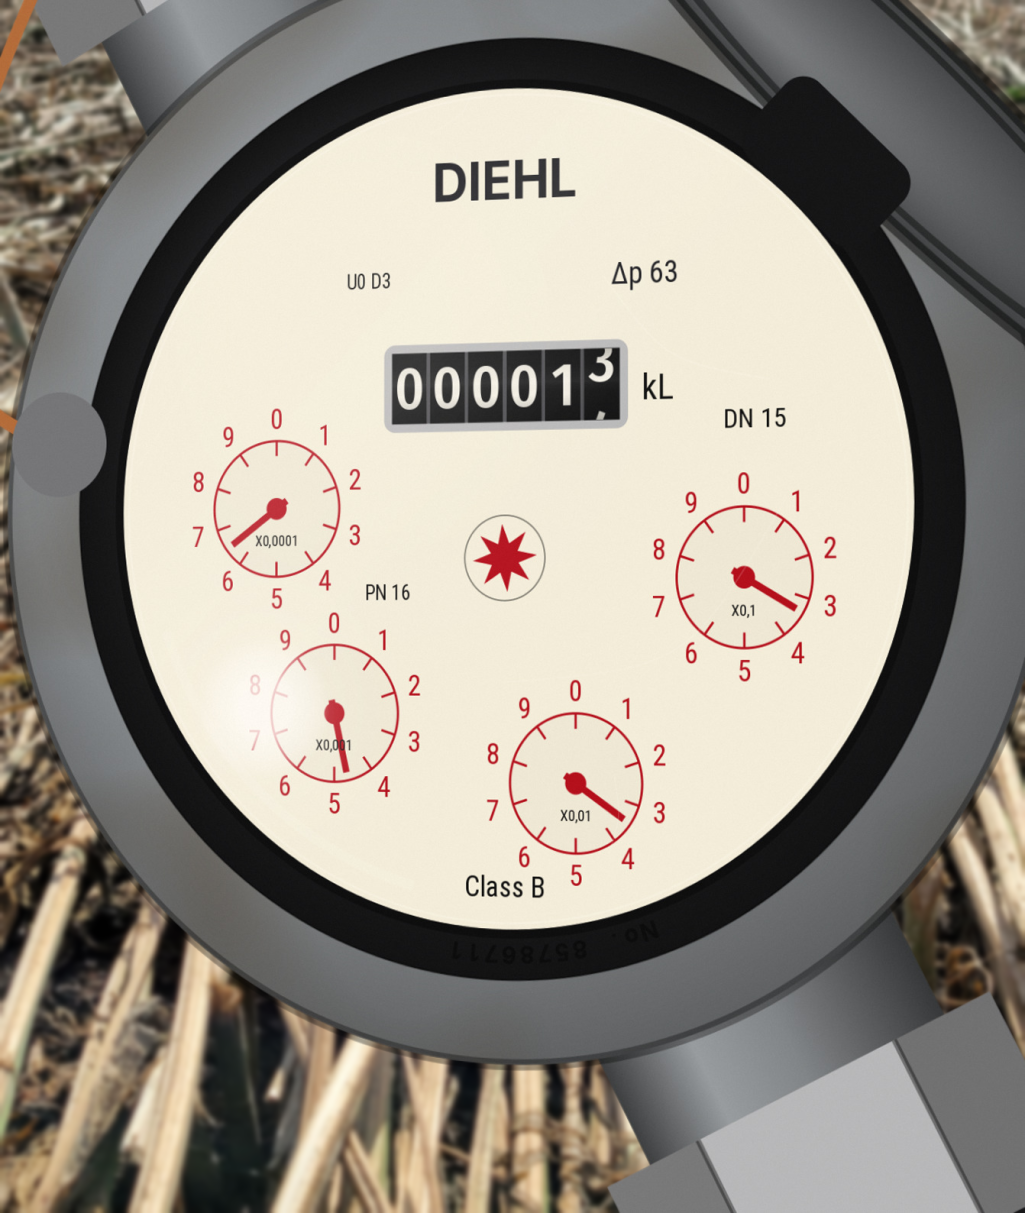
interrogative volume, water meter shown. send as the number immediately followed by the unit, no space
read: 13.3346kL
